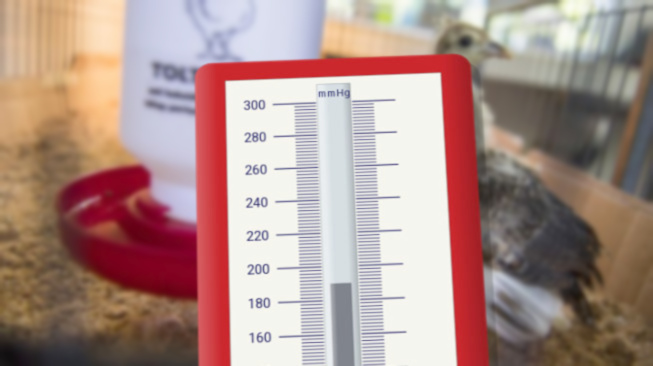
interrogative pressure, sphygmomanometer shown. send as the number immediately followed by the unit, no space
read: 190mmHg
